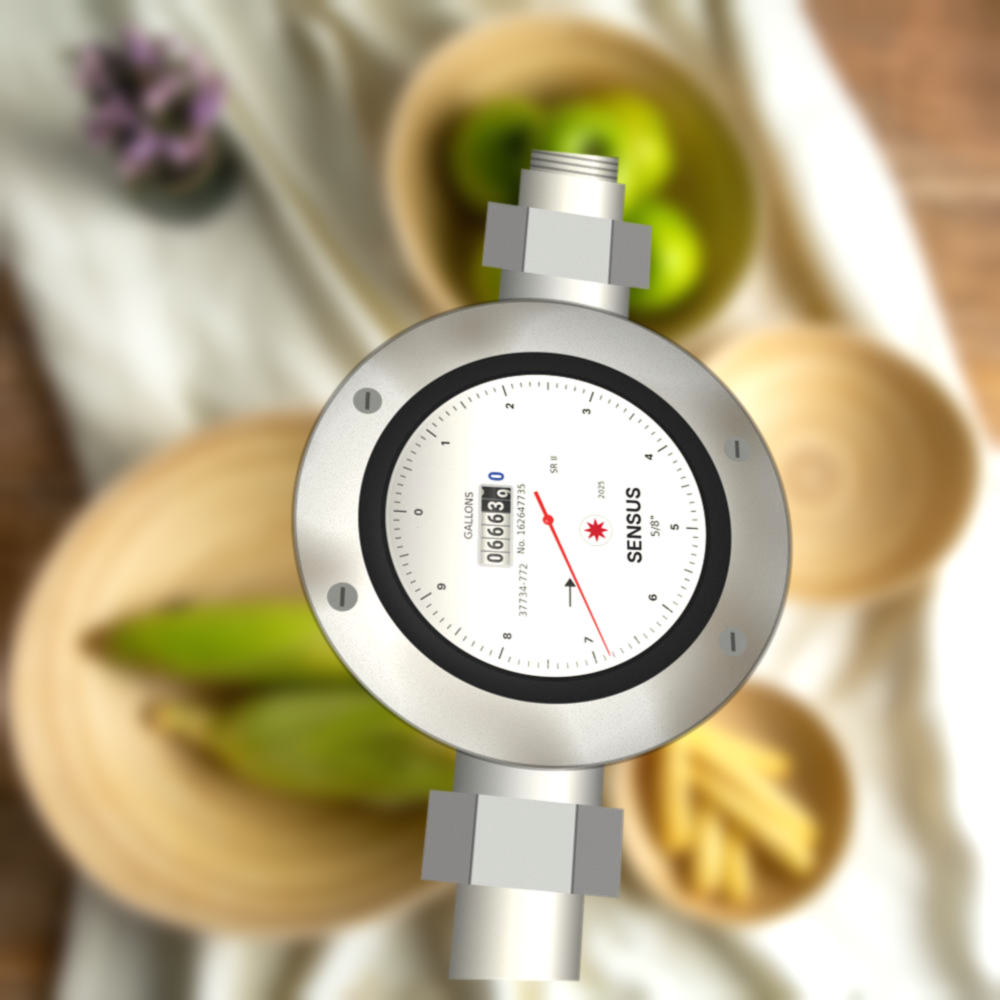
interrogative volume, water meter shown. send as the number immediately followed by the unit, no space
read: 666386.8gal
